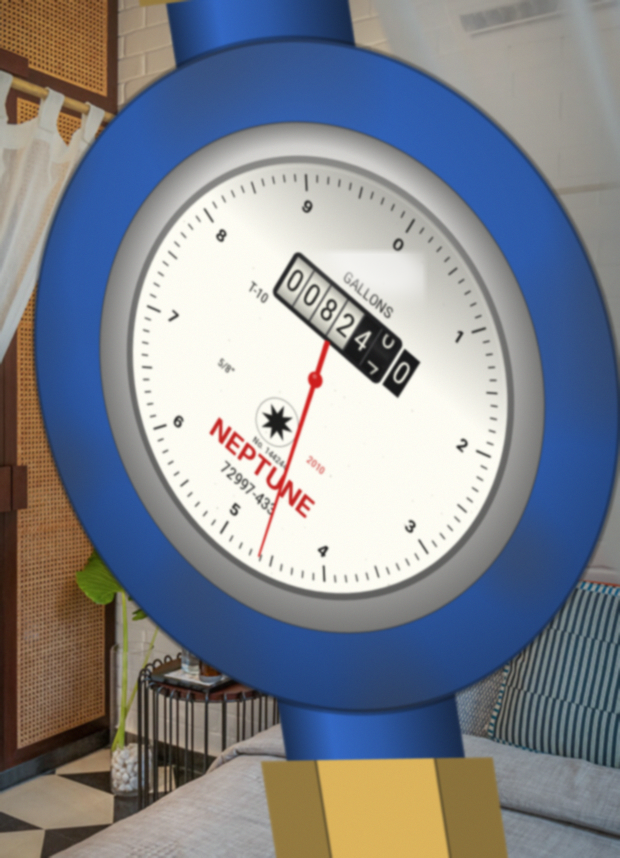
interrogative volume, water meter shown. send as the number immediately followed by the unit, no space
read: 82464.6gal
